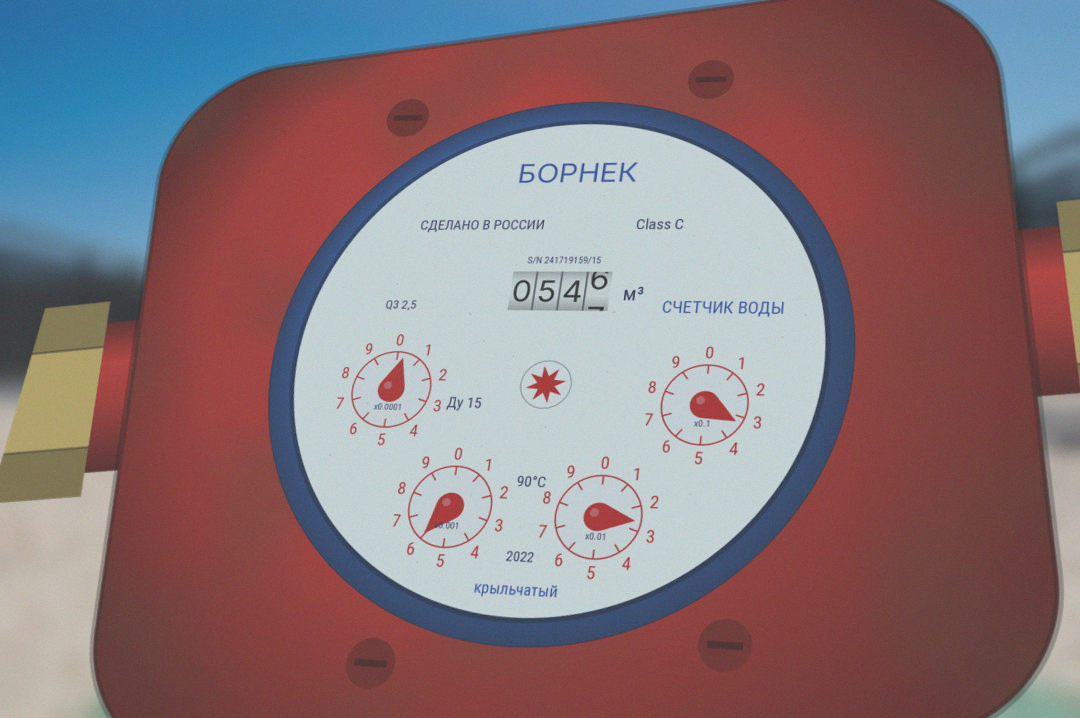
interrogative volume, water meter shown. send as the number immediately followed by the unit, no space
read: 546.3260m³
